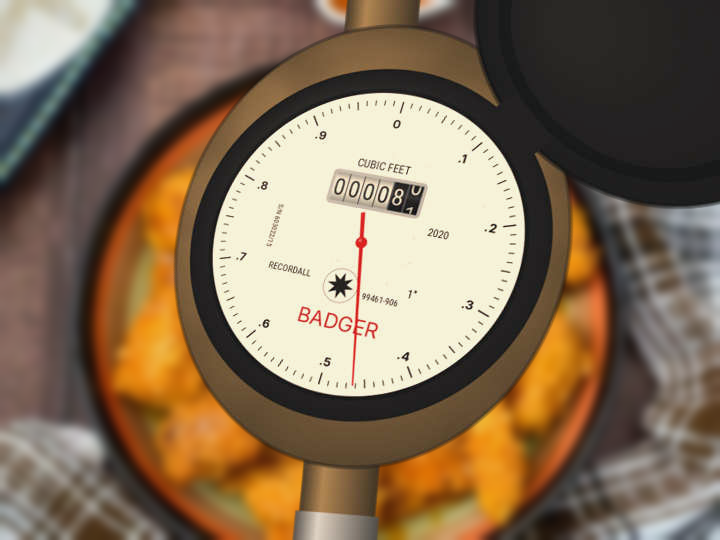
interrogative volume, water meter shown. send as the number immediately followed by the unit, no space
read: 80.46ft³
